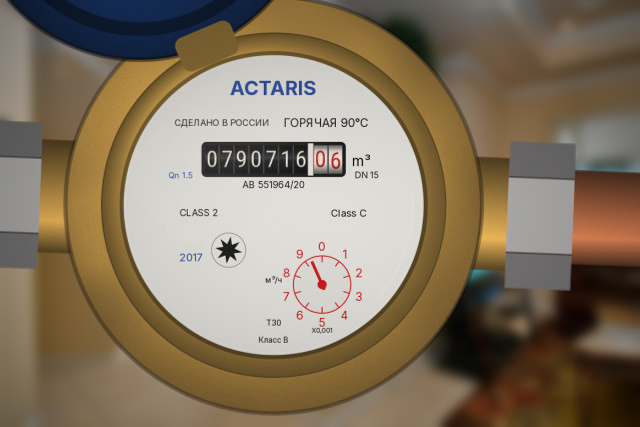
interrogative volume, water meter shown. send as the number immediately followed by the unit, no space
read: 790716.059m³
